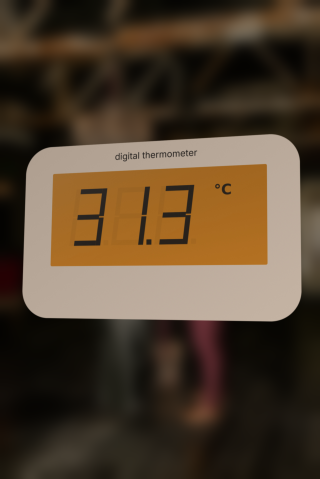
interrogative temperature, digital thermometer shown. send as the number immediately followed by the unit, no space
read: 31.3°C
